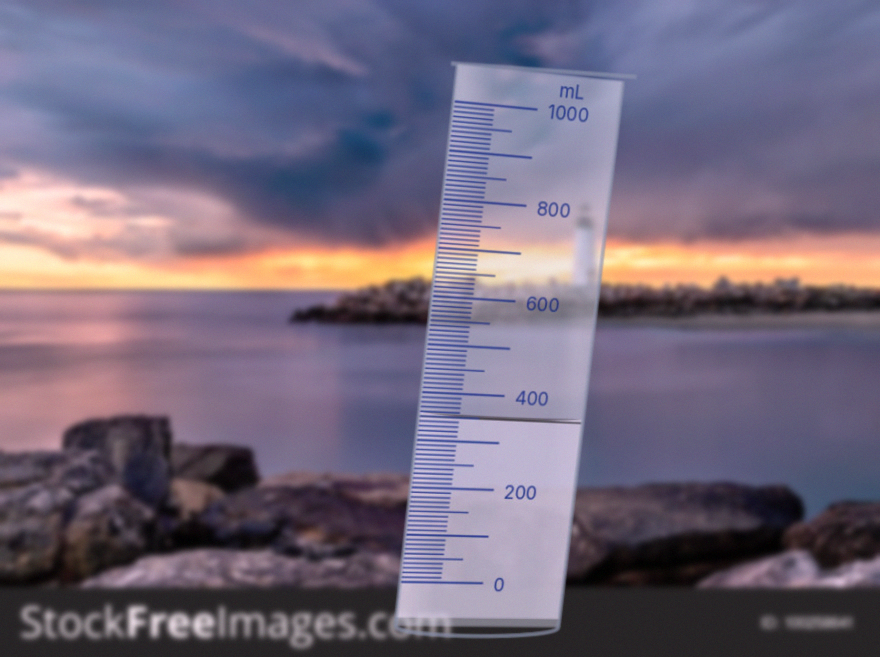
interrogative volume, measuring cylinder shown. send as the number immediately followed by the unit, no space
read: 350mL
